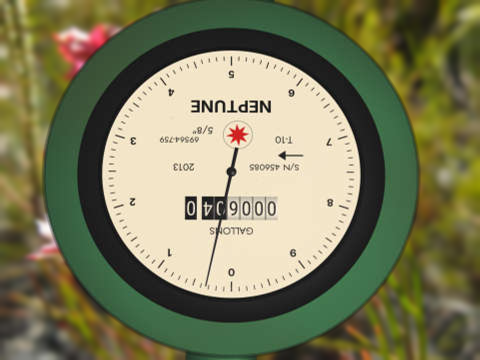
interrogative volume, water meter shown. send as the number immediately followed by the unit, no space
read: 6040.3gal
